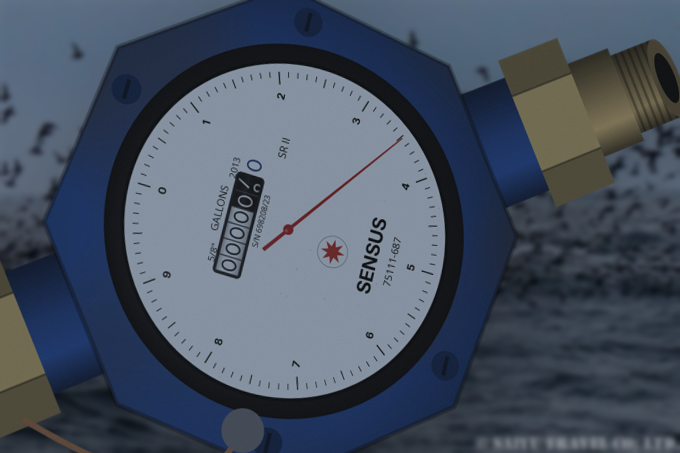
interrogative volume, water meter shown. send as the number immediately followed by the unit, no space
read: 73.5gal
